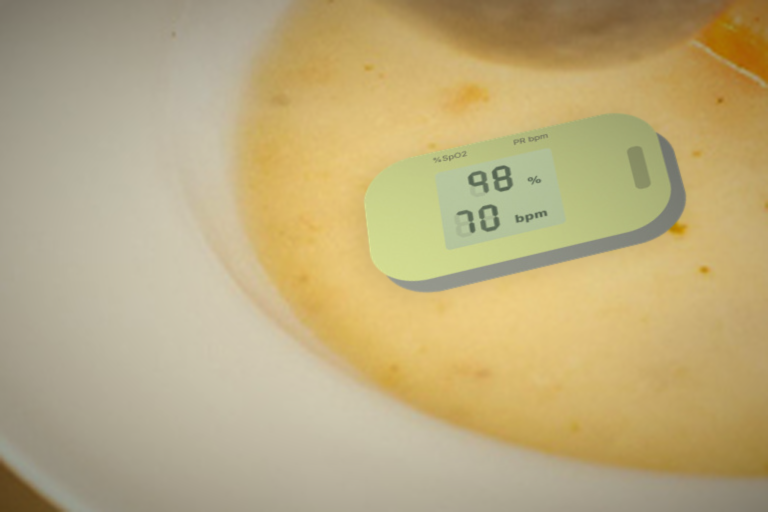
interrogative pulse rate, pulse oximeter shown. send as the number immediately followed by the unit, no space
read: 70bpm
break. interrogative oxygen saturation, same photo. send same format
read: 98%
